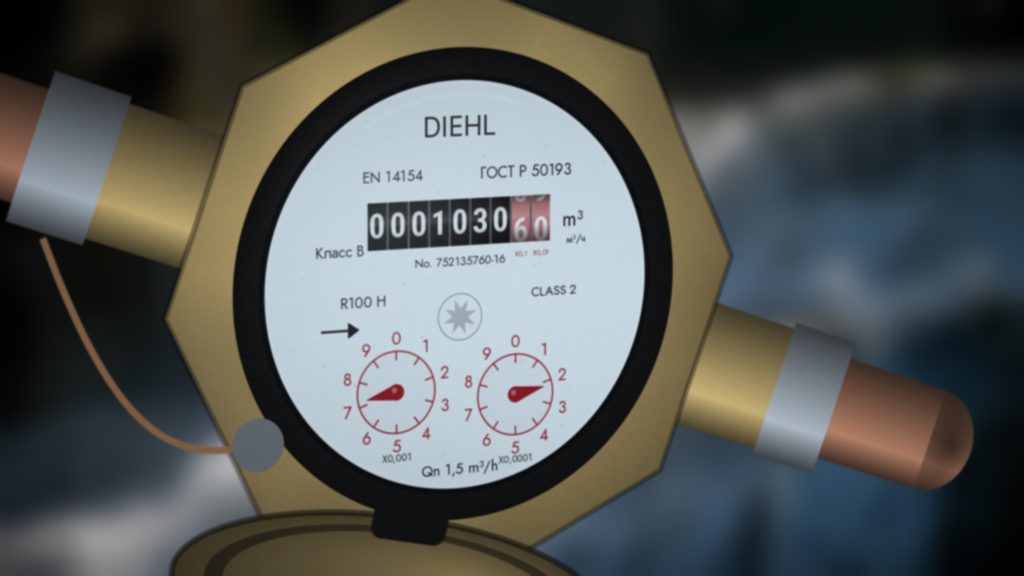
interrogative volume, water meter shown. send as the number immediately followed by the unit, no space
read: 1030.5972m³
